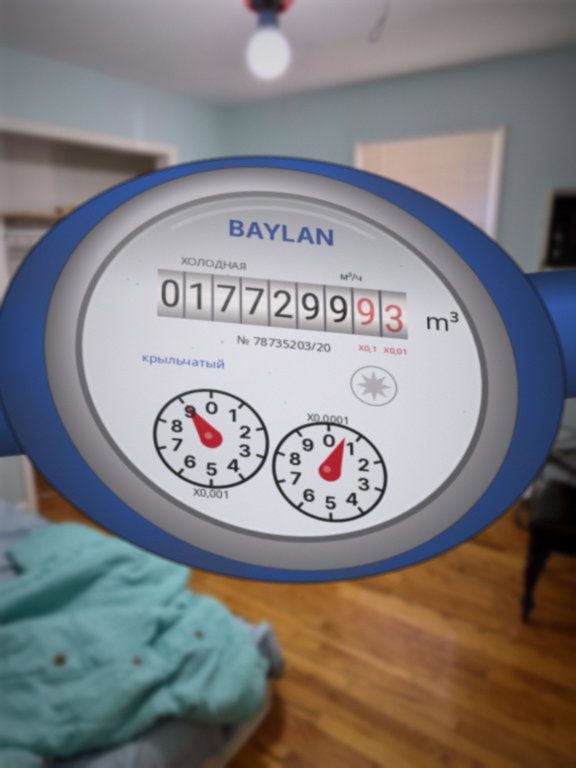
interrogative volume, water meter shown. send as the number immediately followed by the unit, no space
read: 177299.9290m³
